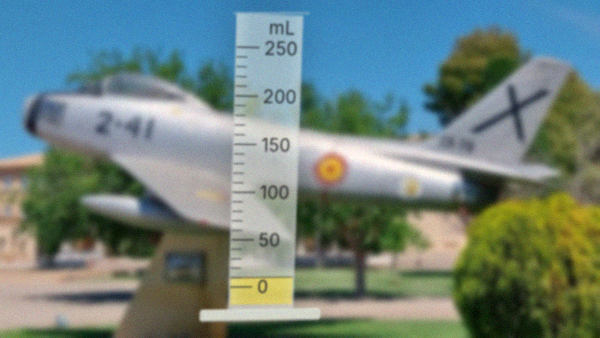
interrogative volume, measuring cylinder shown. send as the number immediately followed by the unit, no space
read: 10mL
